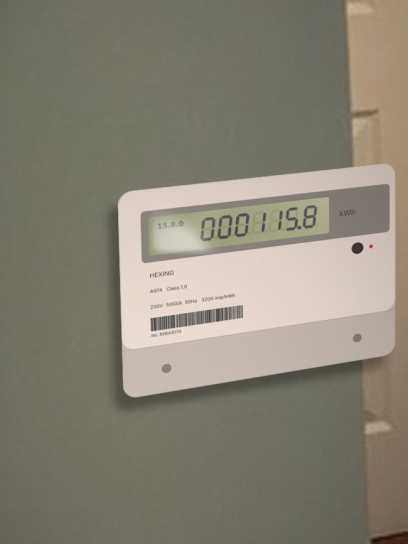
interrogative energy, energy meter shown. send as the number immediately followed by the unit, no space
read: 115.8kWh
